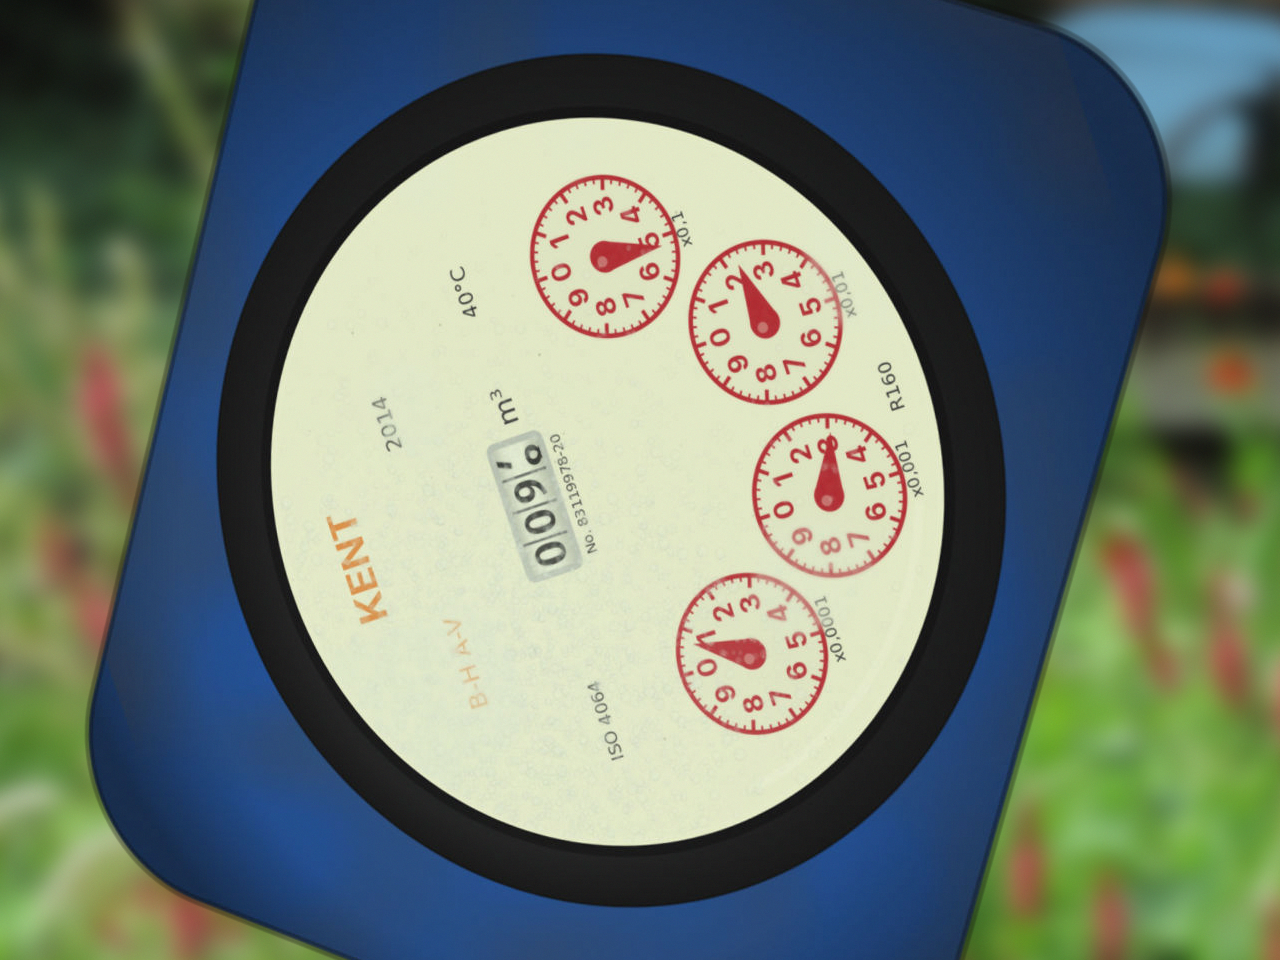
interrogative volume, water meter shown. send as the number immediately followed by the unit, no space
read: 97.5230m³
